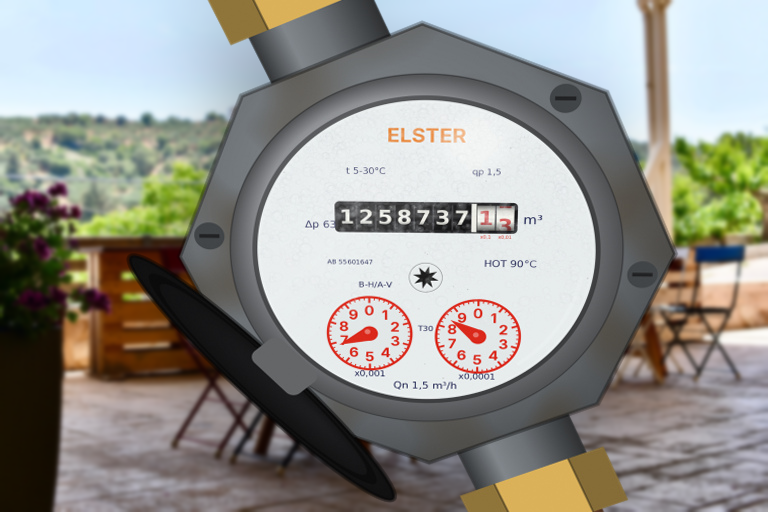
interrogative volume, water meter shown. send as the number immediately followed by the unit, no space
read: 1258737.1268m³
